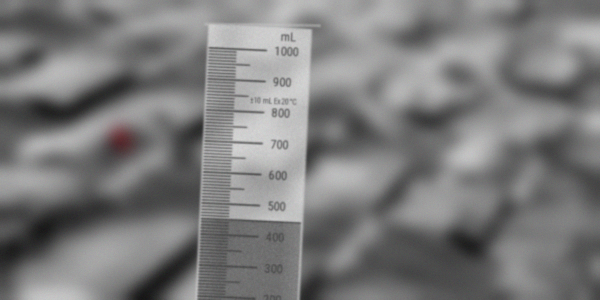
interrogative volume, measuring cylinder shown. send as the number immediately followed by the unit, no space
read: 450mL
